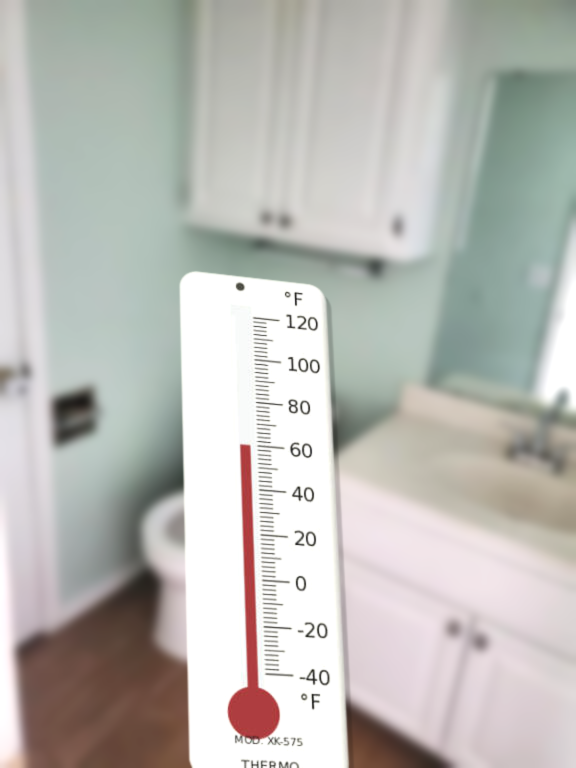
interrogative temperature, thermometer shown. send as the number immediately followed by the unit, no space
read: 60°F
